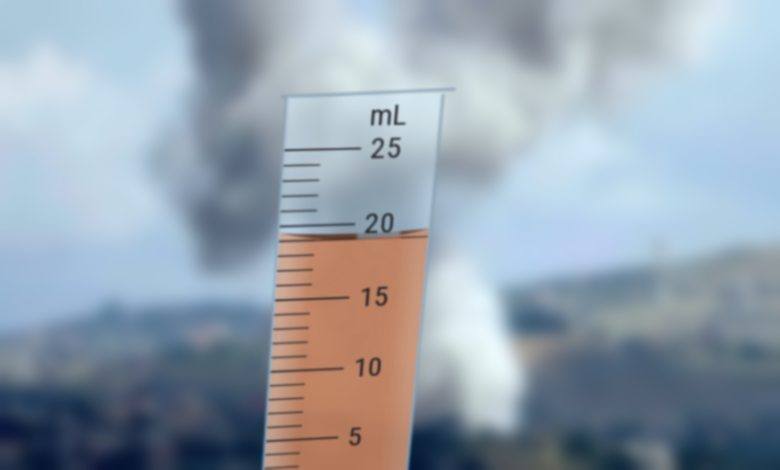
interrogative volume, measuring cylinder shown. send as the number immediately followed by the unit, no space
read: 19mL
